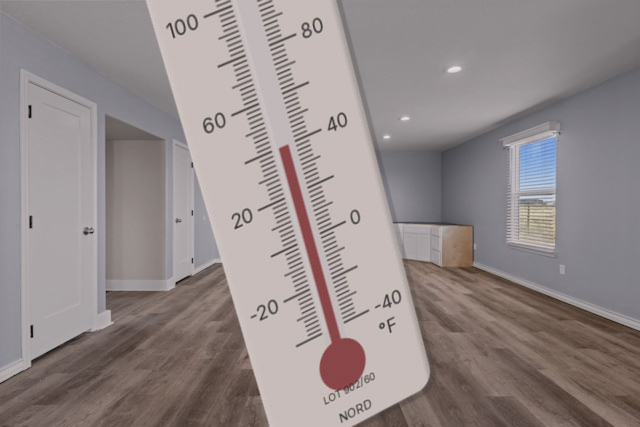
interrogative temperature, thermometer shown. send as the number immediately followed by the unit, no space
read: 40°F
